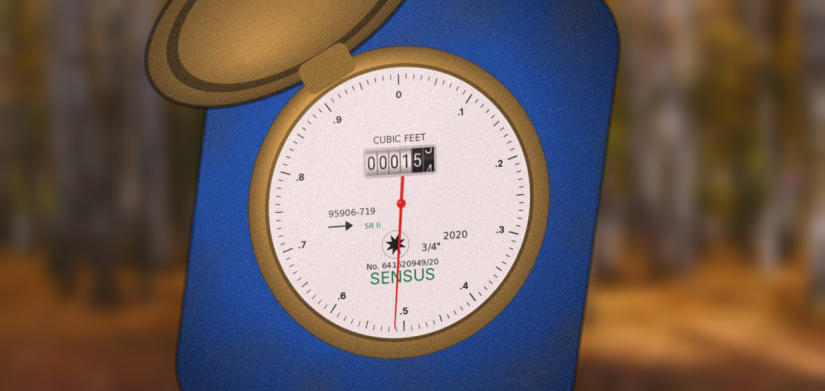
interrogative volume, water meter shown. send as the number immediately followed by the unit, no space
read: 153.51ft³
